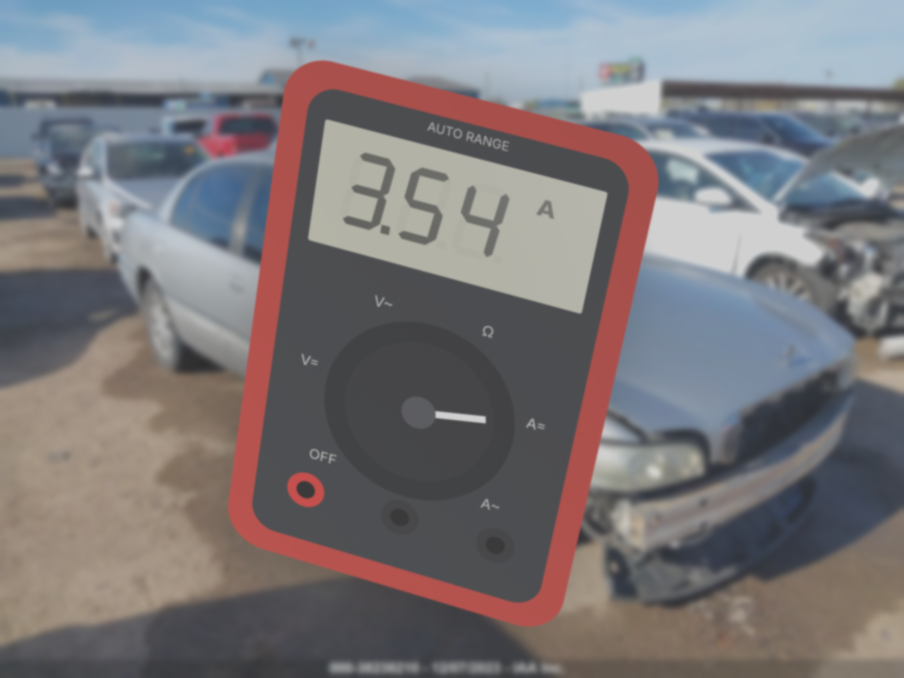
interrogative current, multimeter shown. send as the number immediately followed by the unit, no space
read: 3.54A
